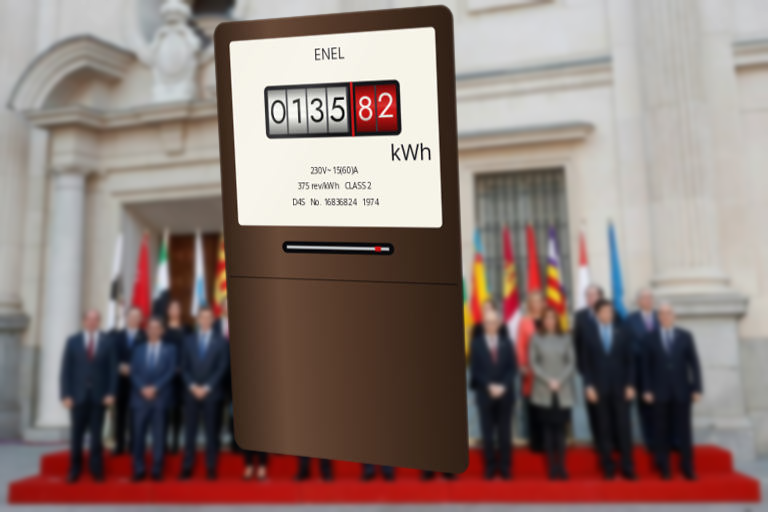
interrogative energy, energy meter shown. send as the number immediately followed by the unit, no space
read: 135.82kWh
